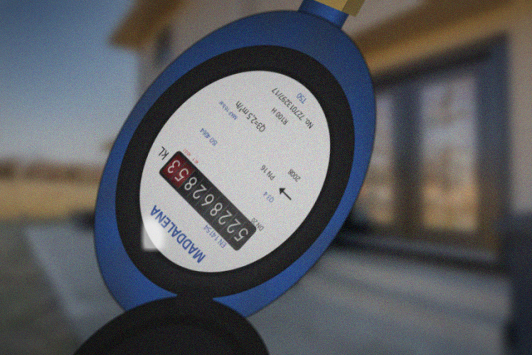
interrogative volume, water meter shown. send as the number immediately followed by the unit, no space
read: 5228628.53kL
